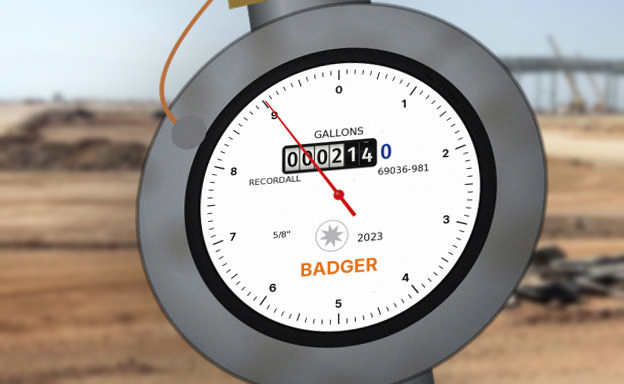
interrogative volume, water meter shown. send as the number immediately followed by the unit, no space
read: 2139.0gal
